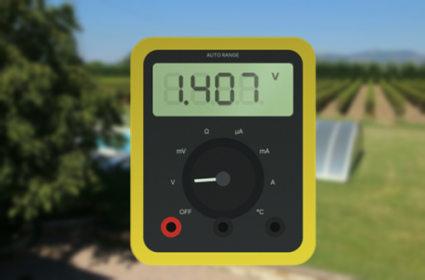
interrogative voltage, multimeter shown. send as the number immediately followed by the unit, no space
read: 1.407V
